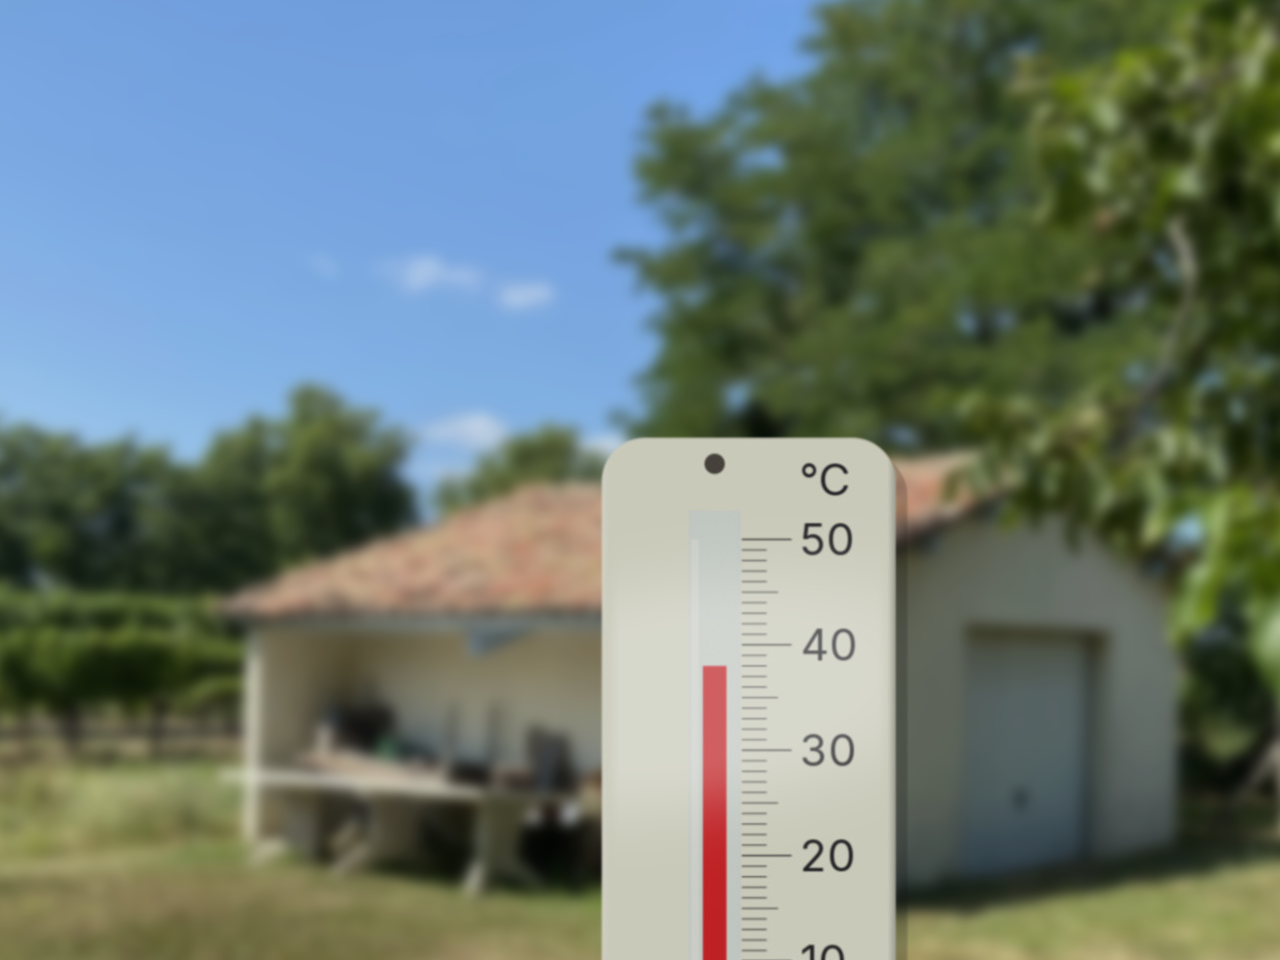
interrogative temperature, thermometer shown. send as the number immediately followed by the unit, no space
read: 38°C
